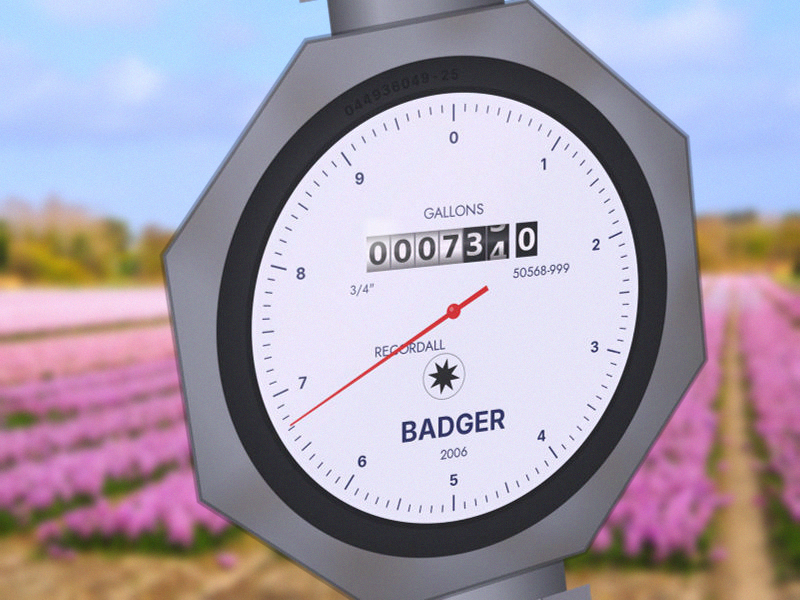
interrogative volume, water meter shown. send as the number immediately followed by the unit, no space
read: 7336.7gal
